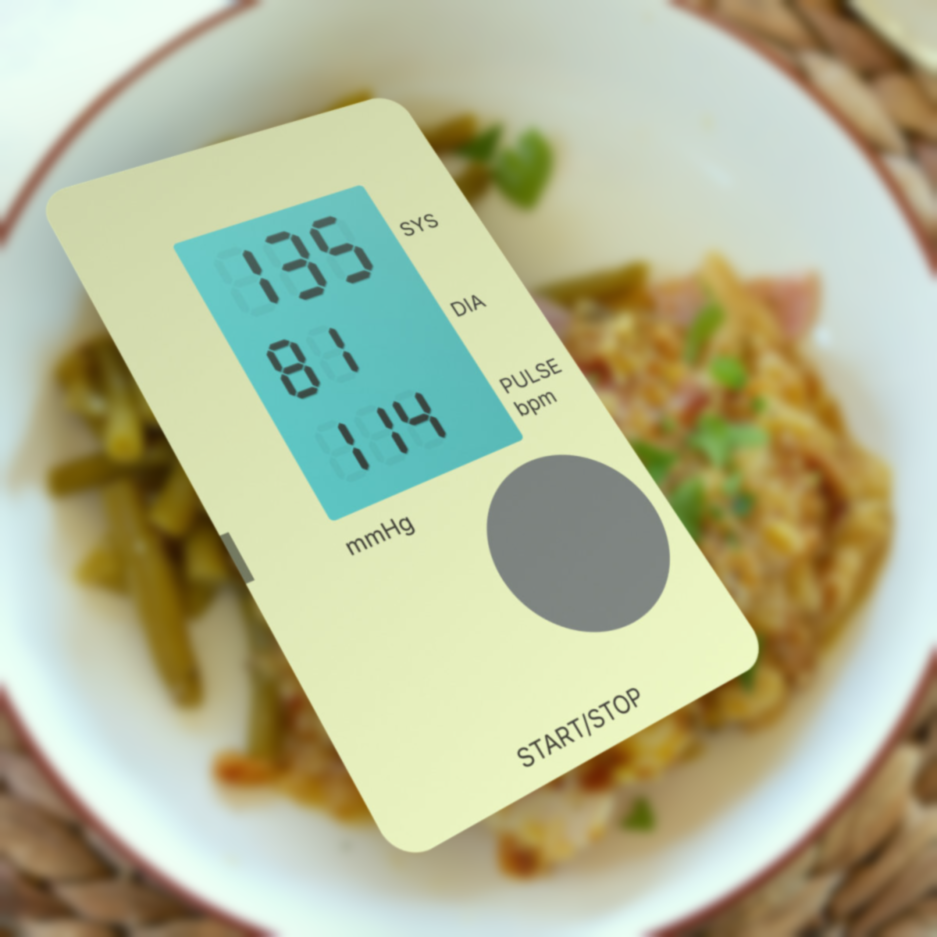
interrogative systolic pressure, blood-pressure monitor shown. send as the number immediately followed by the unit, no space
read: 135mmHg
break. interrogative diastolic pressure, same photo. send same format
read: 81mmHg
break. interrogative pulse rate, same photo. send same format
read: 114bpm
